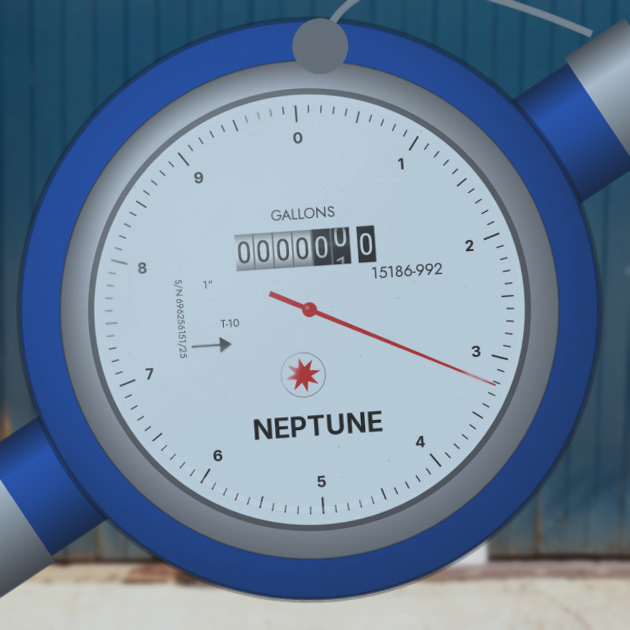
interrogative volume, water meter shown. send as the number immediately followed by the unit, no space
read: 3.2gal
